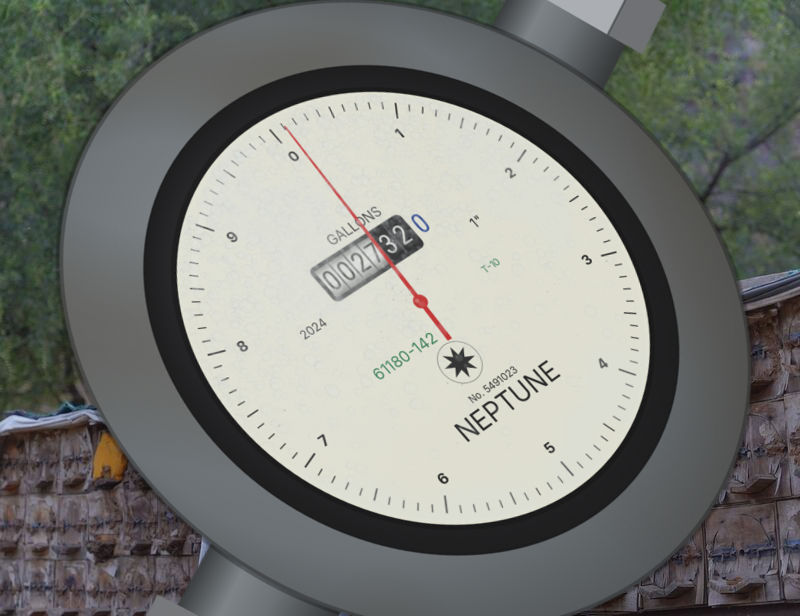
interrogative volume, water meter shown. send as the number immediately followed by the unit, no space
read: 27320.1gal
